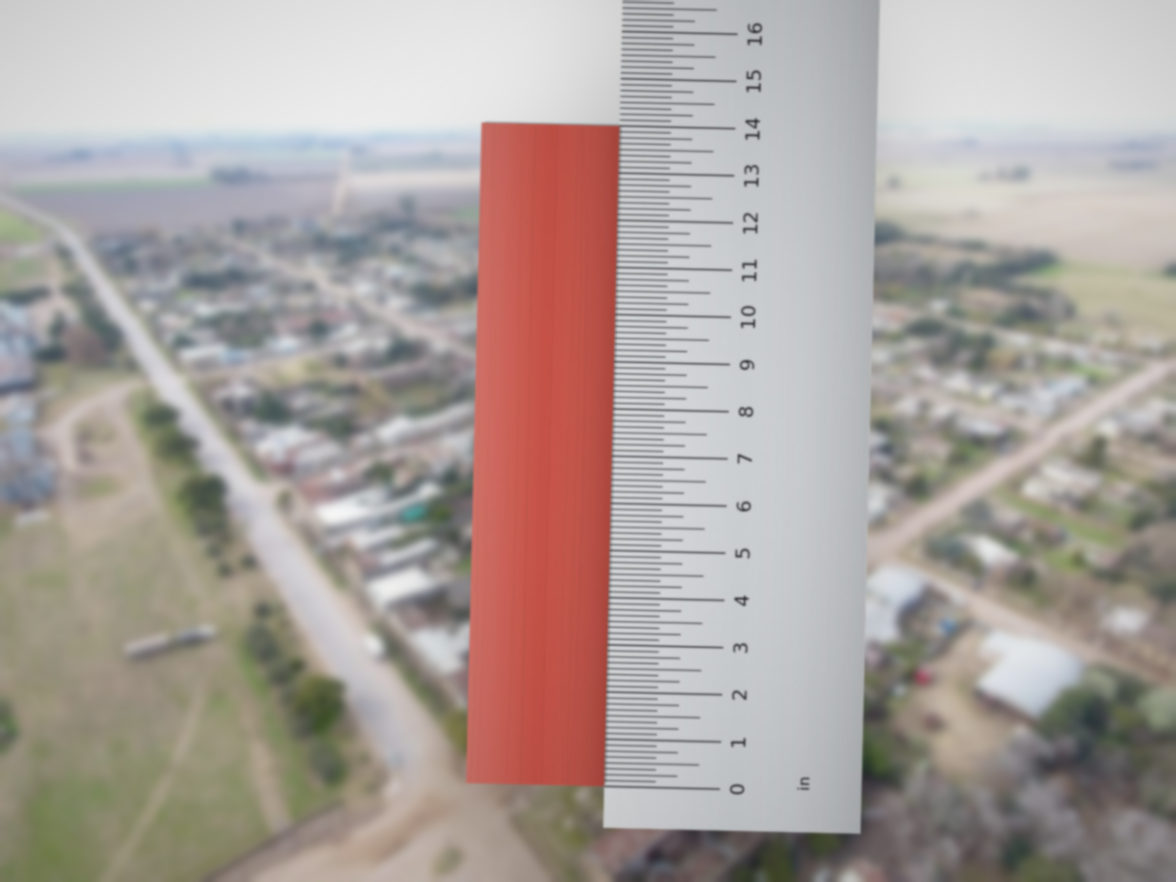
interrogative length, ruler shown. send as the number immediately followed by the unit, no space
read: 14in
